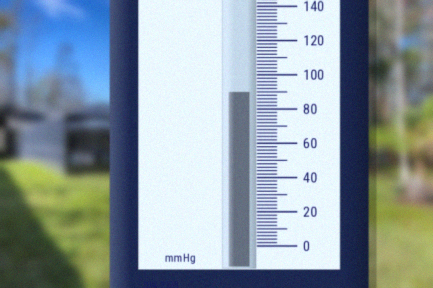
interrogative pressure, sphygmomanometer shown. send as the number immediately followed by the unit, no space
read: 90mmHg
